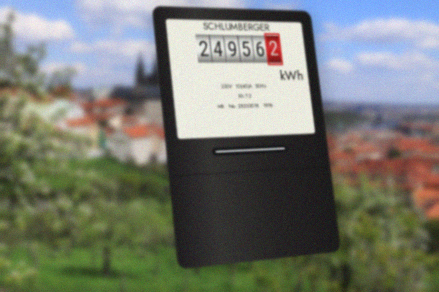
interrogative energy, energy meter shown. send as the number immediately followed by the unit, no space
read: 24956.2kWh
